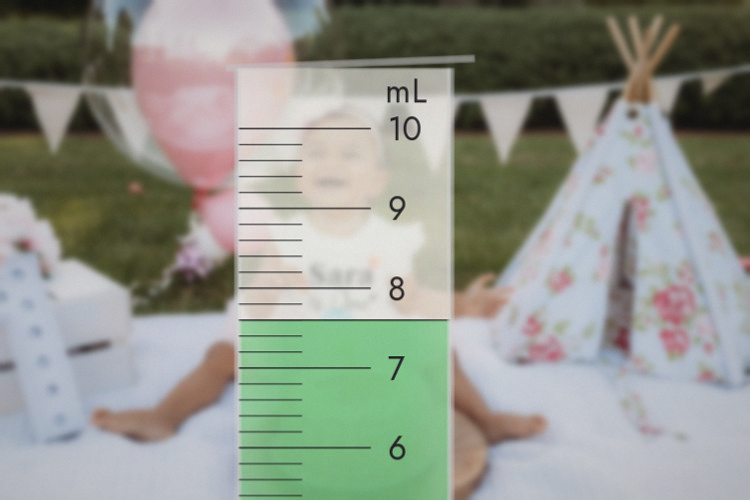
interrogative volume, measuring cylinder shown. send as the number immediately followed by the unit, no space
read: 7.6mL
